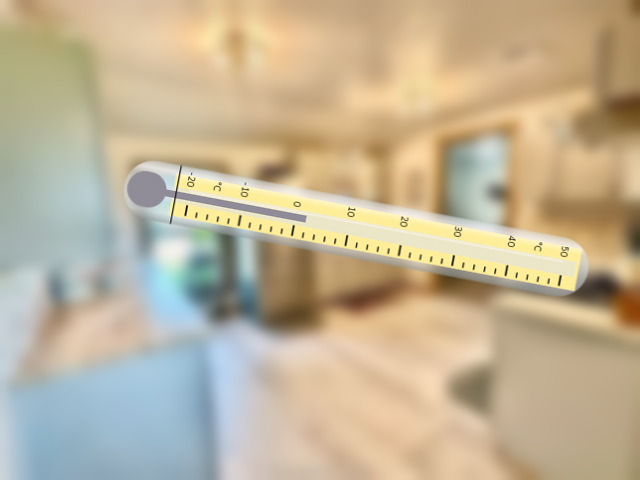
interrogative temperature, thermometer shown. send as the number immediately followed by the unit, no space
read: 2°C
